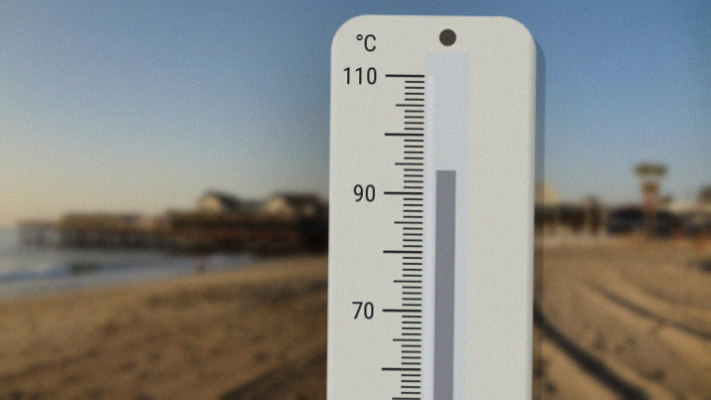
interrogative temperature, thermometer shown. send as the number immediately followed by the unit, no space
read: 94°C
